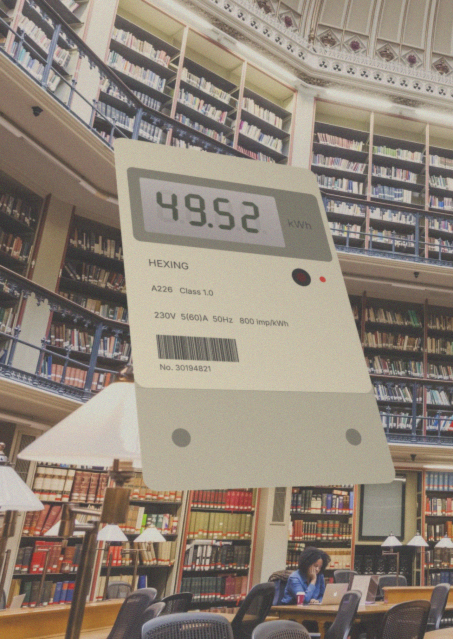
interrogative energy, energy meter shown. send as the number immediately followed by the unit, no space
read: 49.52kWh
